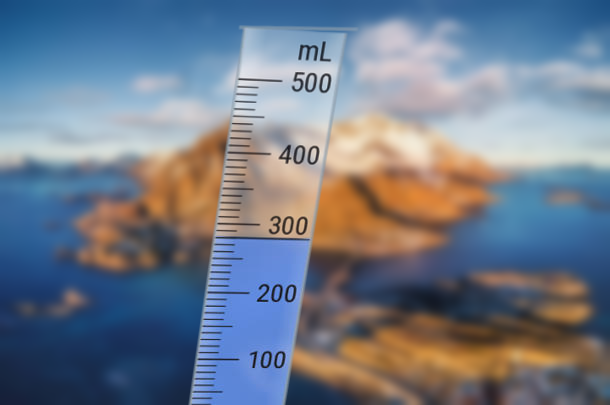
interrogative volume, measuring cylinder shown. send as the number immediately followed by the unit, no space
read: 280mL
